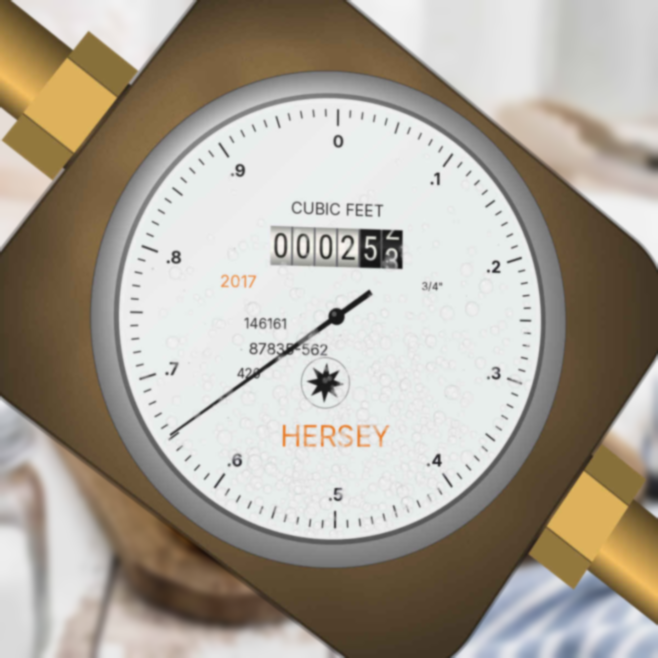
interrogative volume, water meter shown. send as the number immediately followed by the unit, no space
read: 252.65ft³
